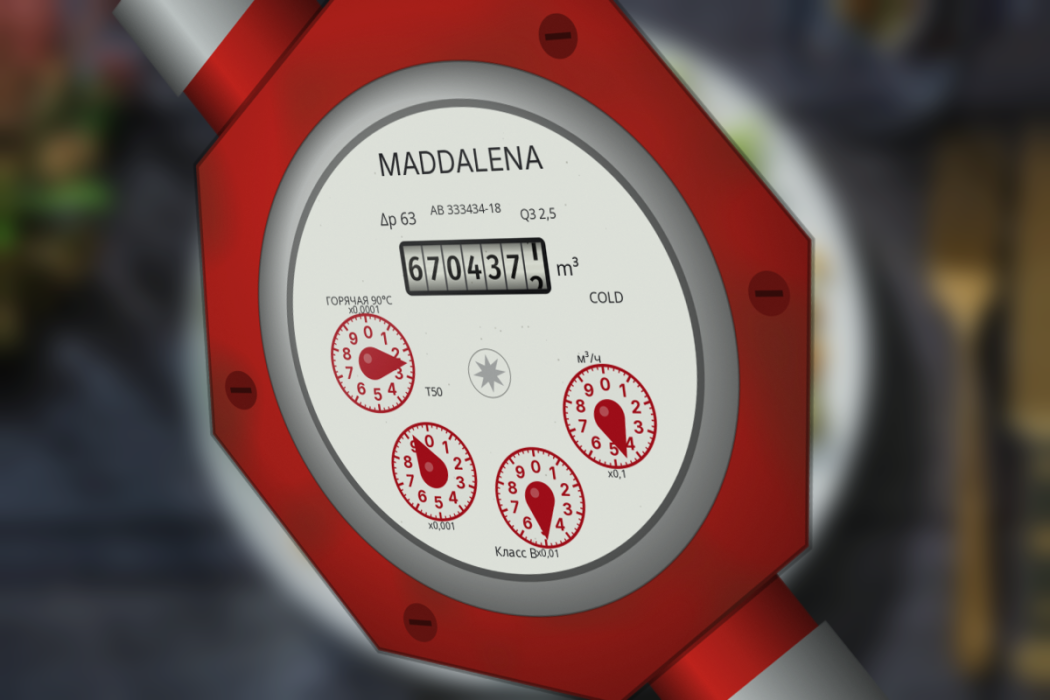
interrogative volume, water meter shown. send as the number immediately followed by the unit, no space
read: 6704371.4492m³
